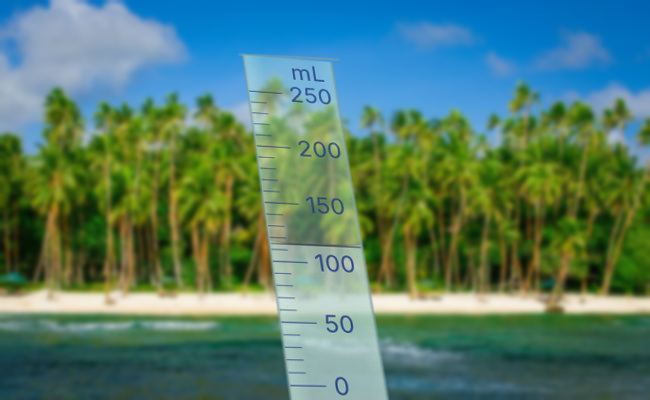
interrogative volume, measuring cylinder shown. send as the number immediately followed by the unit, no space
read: 115mL
